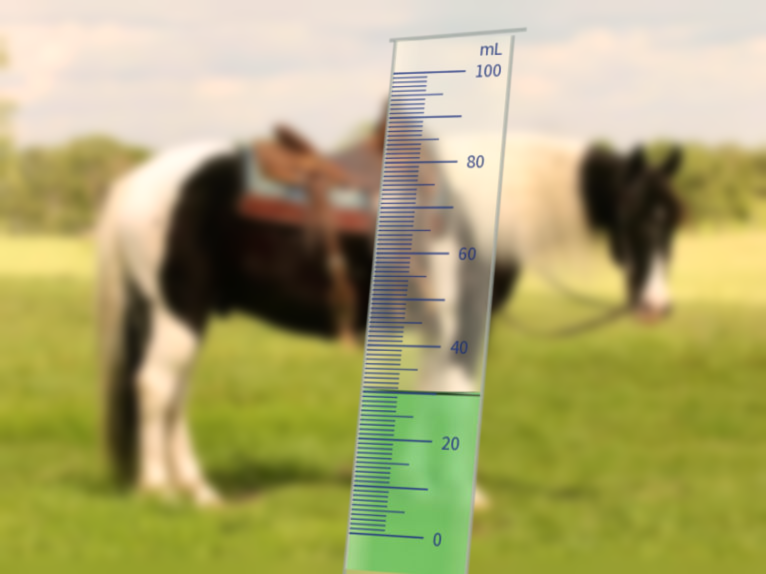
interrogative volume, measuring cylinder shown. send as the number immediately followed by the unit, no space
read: 30mL
